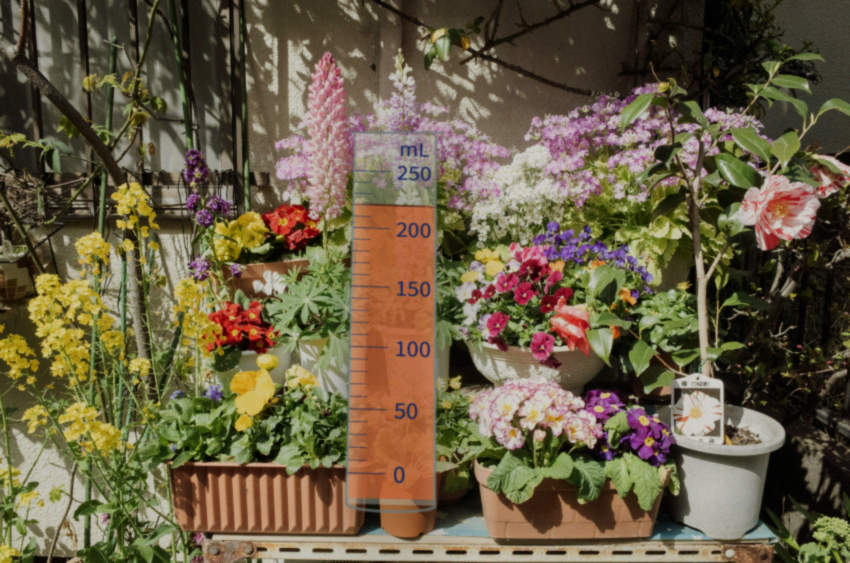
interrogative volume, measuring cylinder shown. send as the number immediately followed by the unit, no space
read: 220mL
